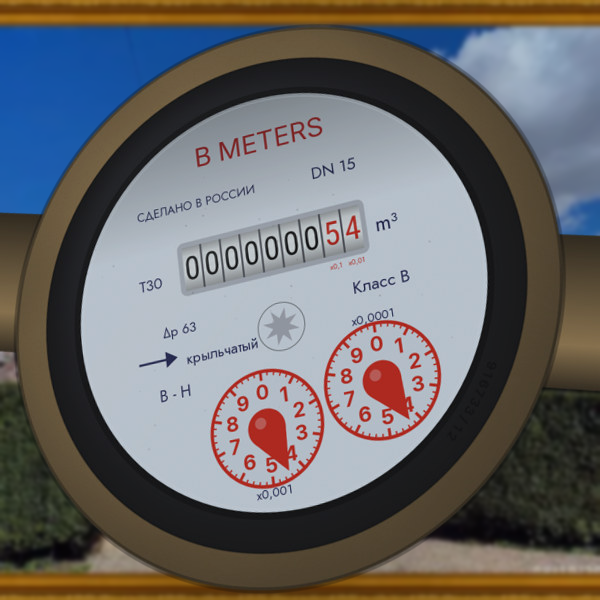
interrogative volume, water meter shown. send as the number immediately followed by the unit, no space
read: 0.5444m³
